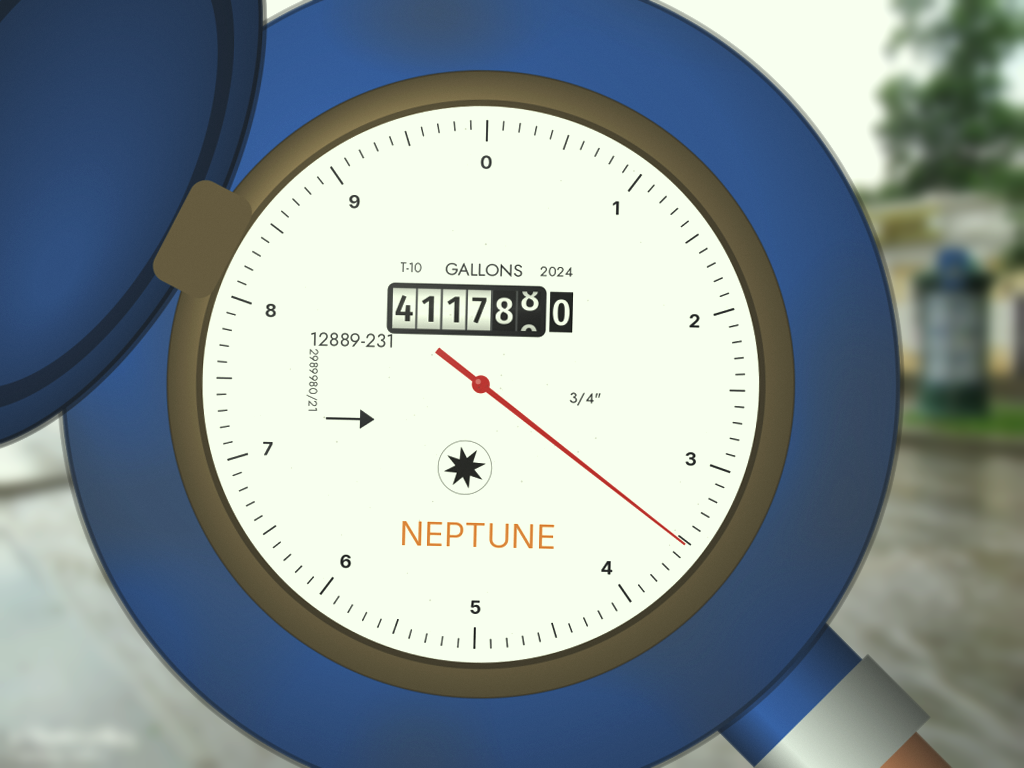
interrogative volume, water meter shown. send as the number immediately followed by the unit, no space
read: 4117883.5gal
